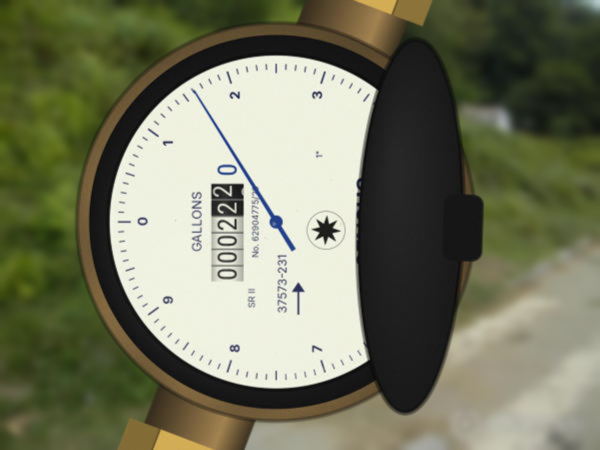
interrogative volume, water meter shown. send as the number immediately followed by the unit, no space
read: 2221.6gal
